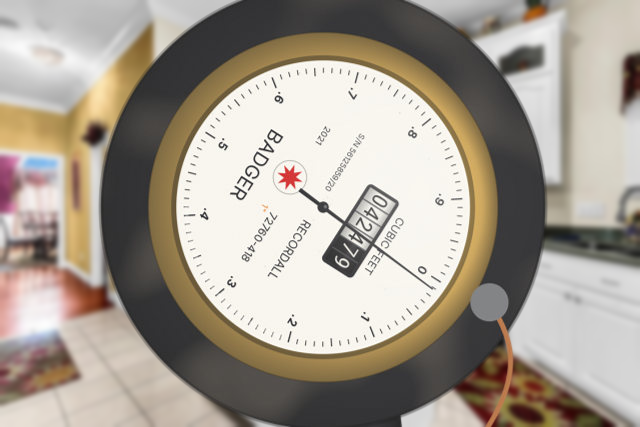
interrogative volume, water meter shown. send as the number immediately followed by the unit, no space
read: 42479.01ft³
